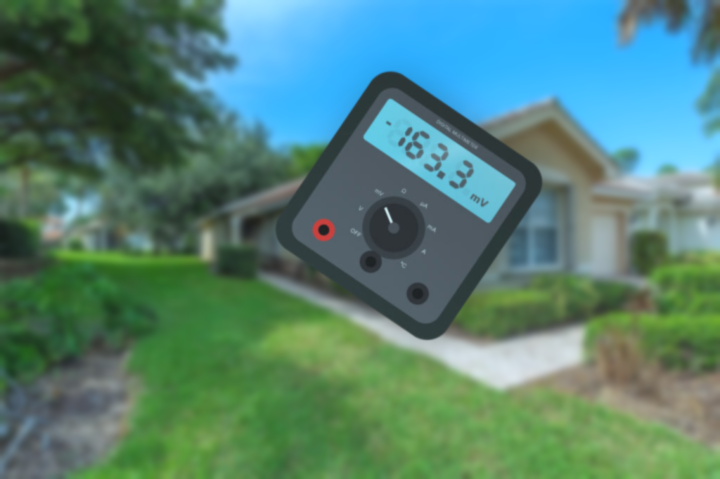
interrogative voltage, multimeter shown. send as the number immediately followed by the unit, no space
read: -163.3mV
